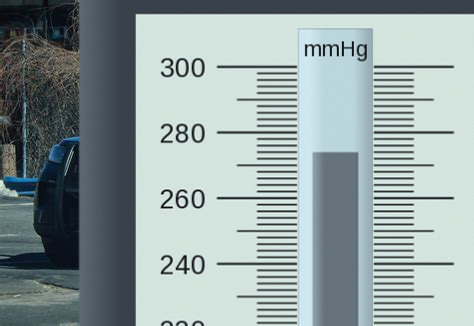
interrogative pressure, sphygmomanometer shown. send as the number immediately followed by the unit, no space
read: 274mmHg
